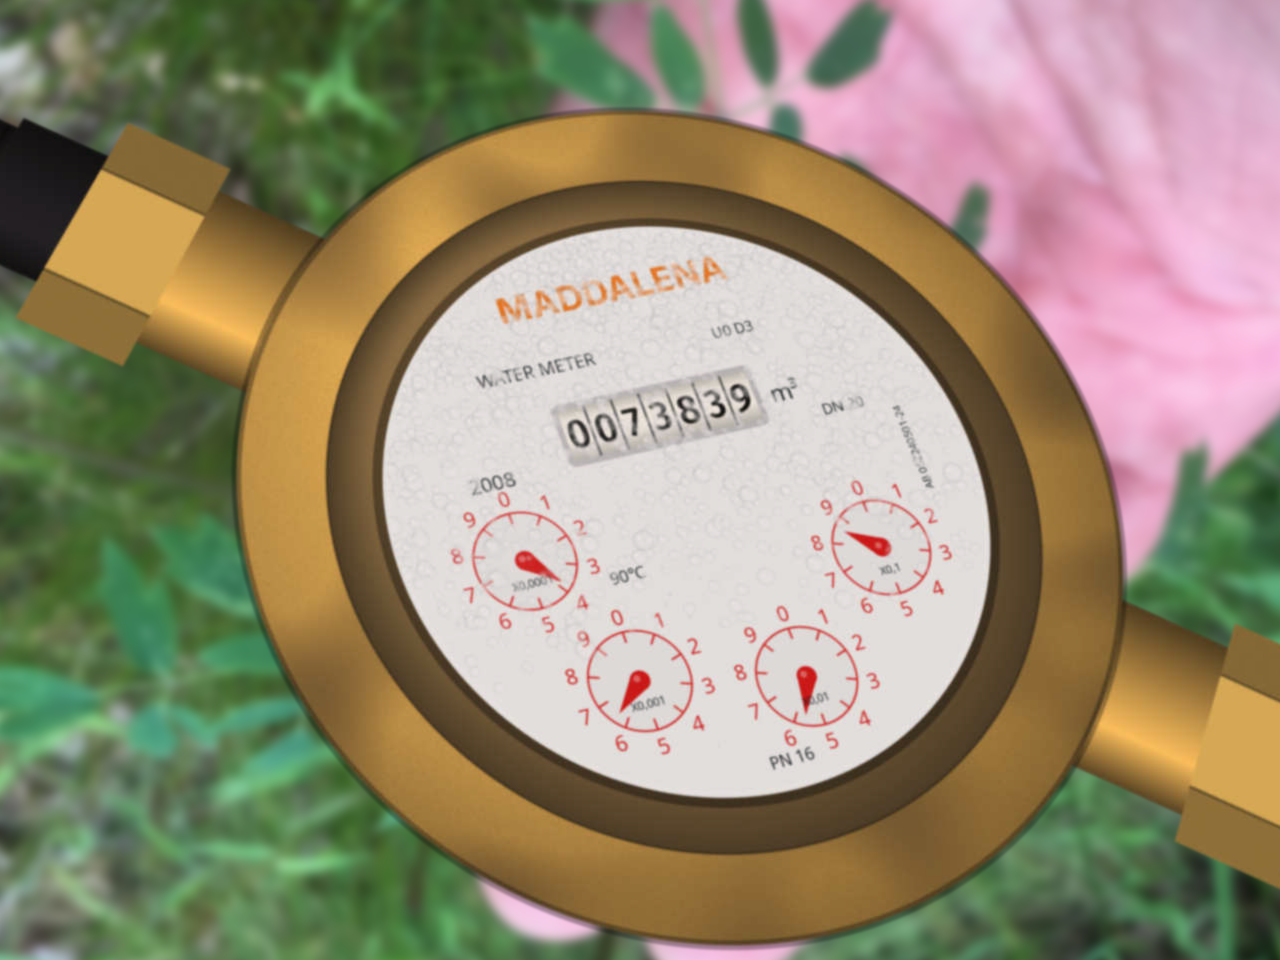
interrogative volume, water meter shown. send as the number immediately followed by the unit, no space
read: 73839.8563m³
